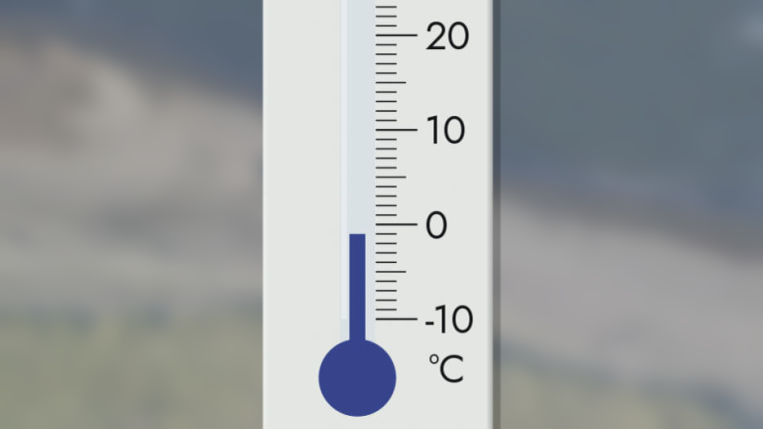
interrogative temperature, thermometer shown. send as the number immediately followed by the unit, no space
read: -1°C
